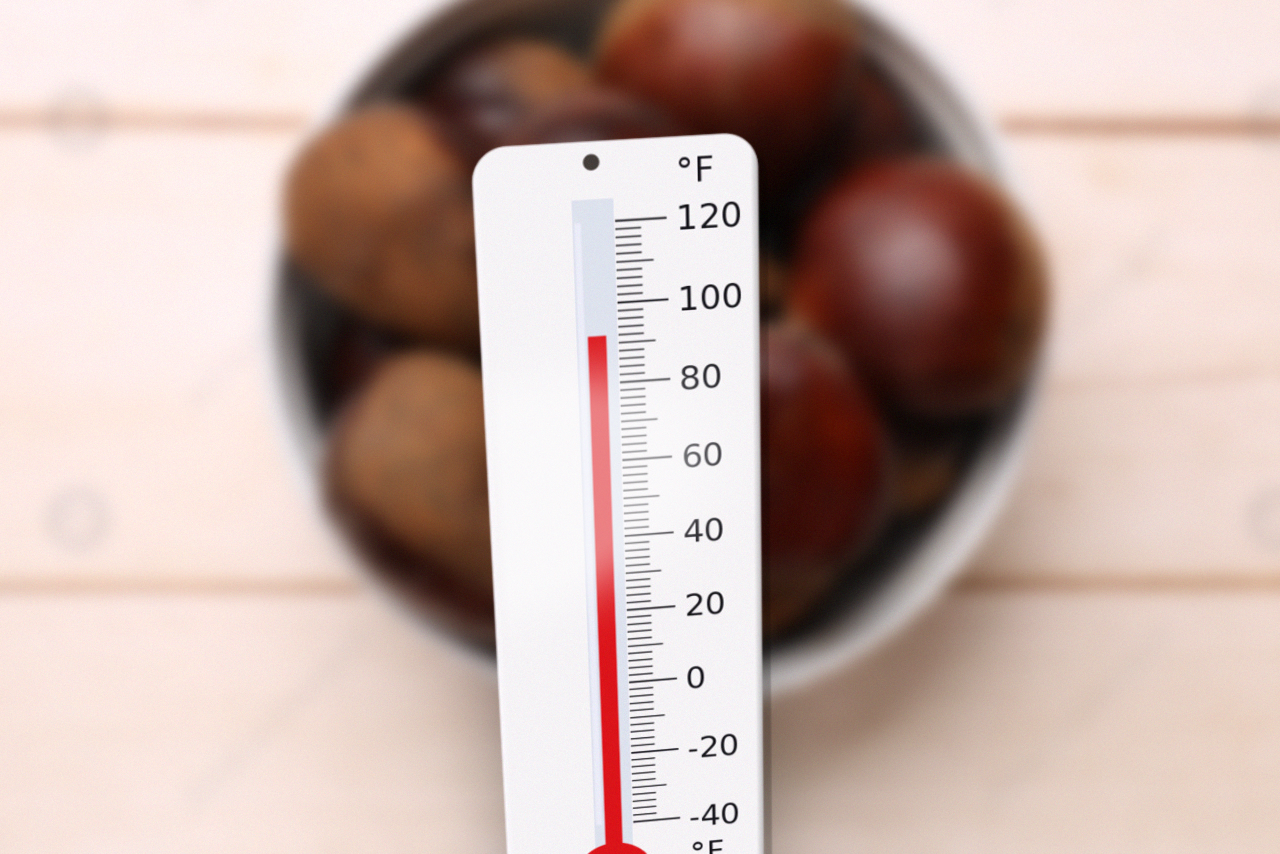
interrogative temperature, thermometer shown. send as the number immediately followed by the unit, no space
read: 92°F
